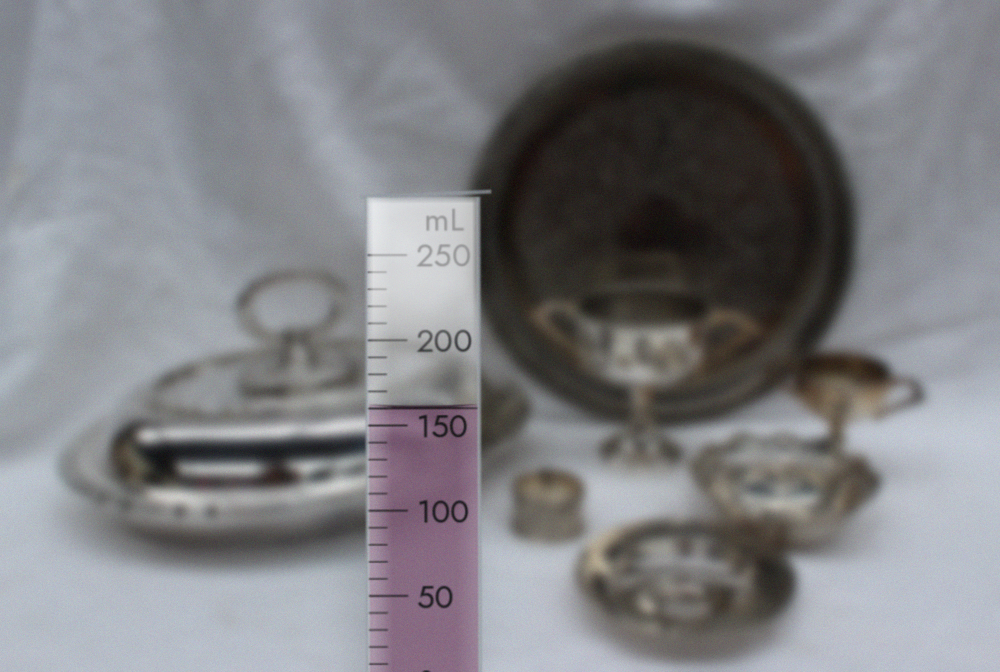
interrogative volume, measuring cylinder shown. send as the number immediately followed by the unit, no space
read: 160mL
